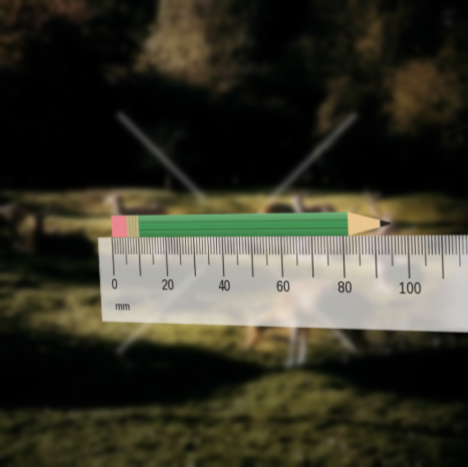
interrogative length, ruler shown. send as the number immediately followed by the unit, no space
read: 95mm
